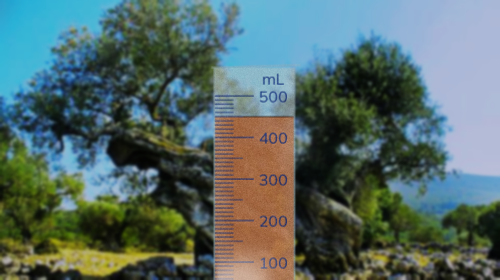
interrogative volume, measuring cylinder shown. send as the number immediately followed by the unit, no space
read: 450mL
